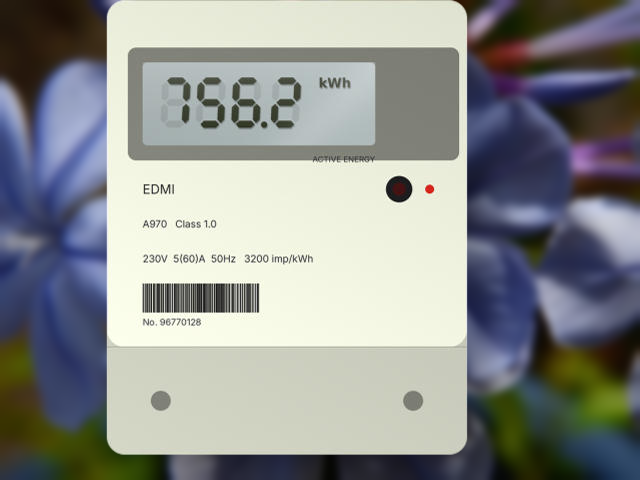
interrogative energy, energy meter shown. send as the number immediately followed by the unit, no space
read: 756.2kWh
